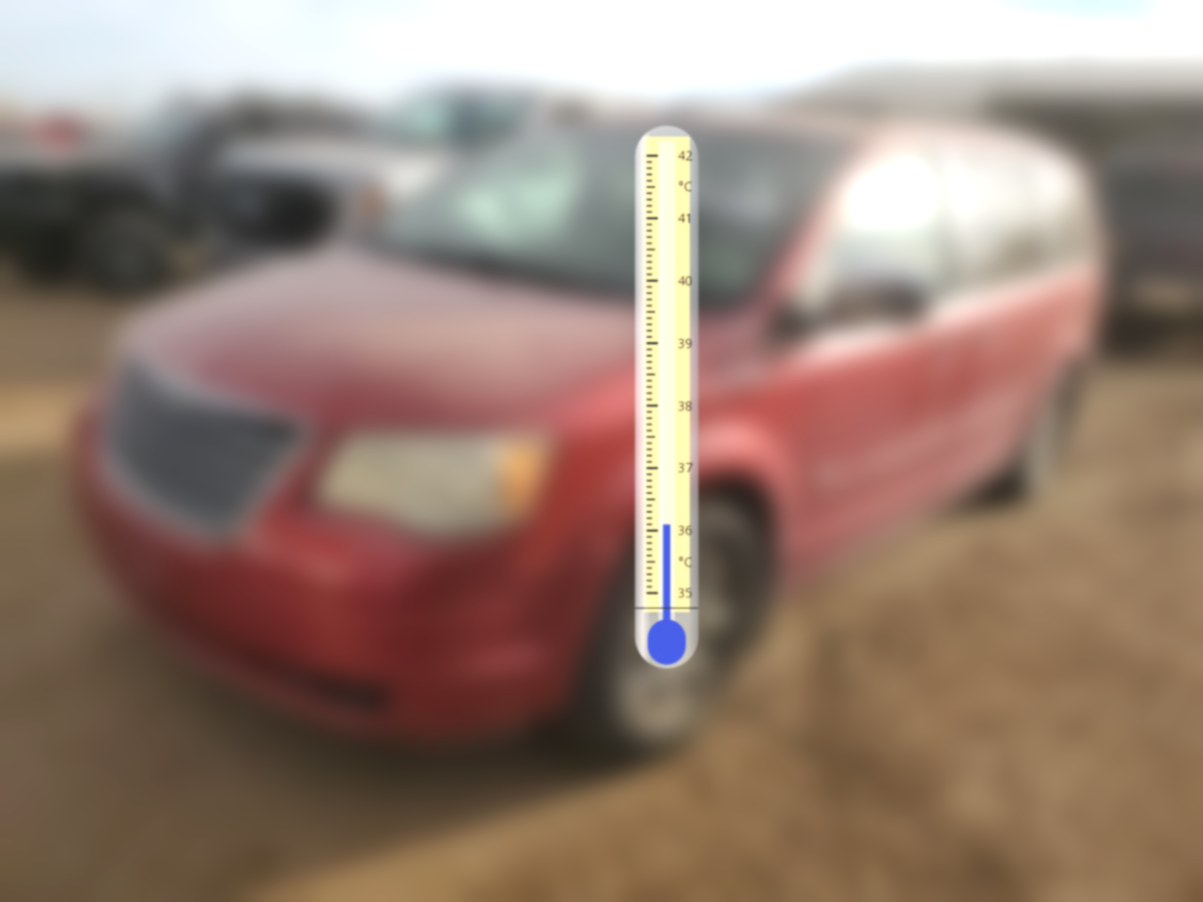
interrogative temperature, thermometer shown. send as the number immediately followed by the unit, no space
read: 36.1°C
